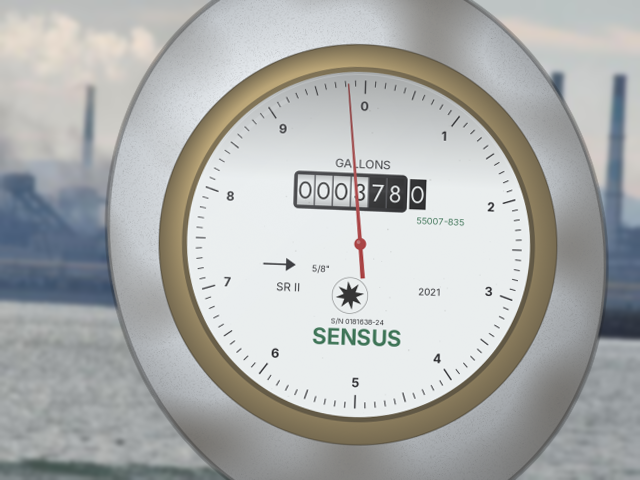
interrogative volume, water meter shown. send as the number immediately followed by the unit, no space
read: 3779.8gal
